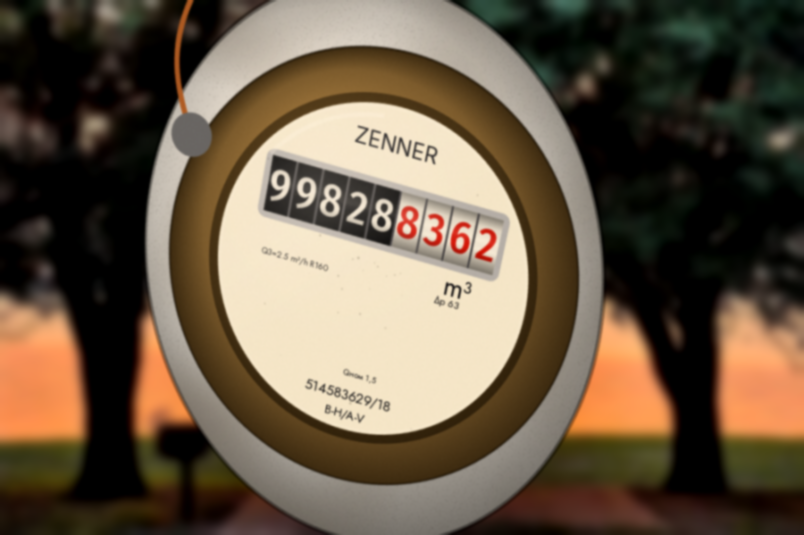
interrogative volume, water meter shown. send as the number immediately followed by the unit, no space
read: 99828.8362m³
